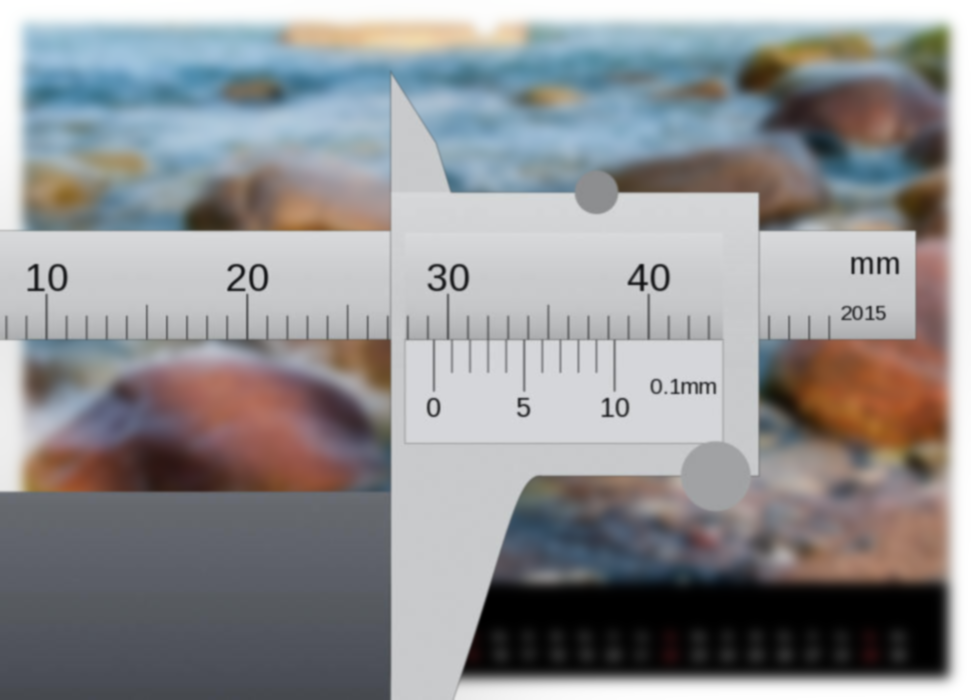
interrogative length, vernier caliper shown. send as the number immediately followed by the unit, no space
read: 29.3mm
